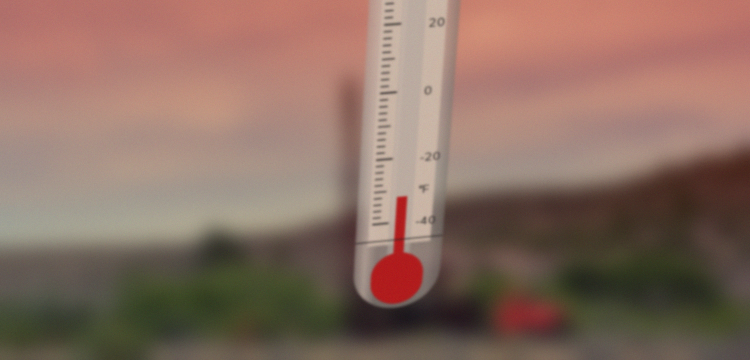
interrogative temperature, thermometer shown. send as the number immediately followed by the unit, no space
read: -32°F
